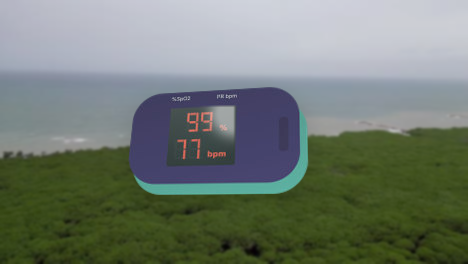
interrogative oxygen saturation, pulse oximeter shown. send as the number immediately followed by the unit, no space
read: 99%
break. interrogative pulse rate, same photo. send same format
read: 77bpm
